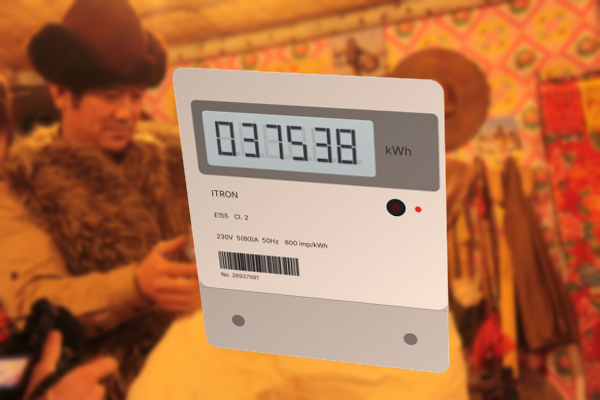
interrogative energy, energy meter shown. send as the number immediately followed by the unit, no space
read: 37538kWh
